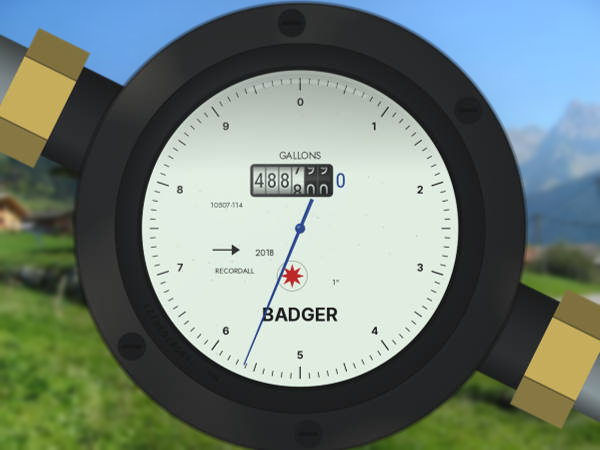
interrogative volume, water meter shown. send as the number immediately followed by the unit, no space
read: 4887995.6gal
